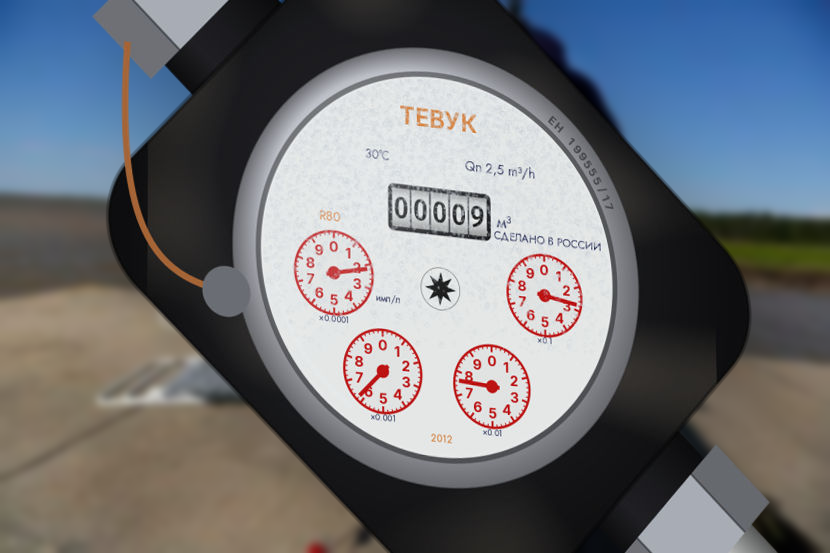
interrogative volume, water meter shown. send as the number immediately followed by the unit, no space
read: 9.2762m³
